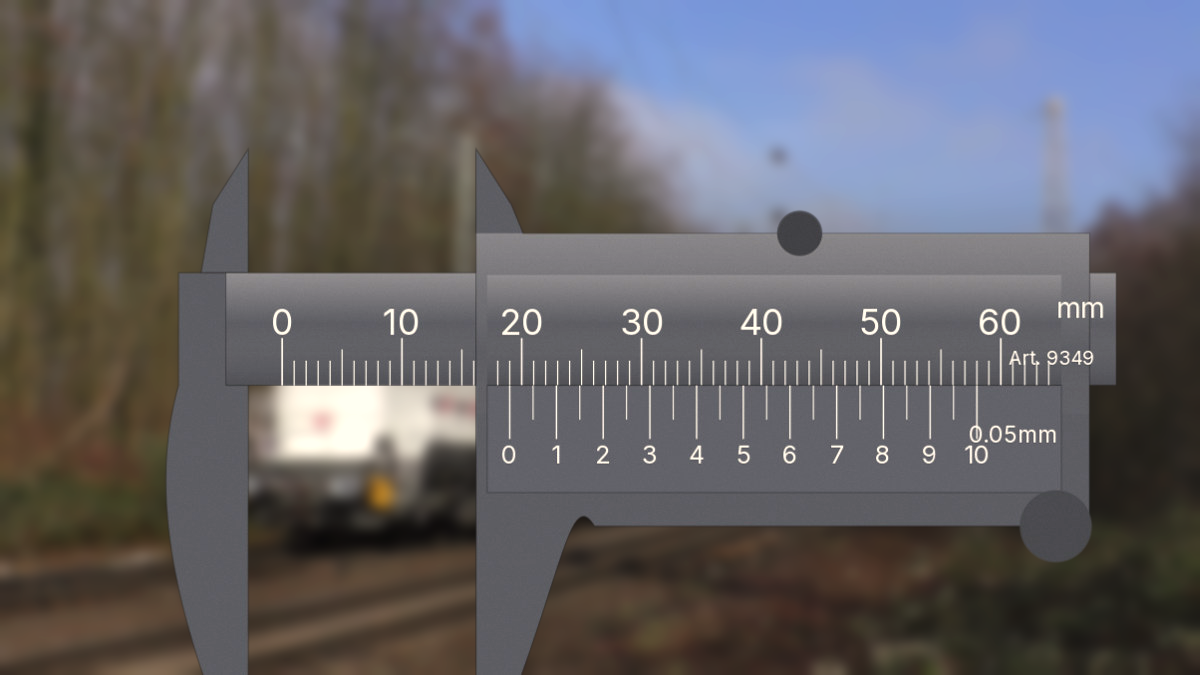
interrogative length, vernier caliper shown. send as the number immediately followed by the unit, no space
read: 19.0mm
